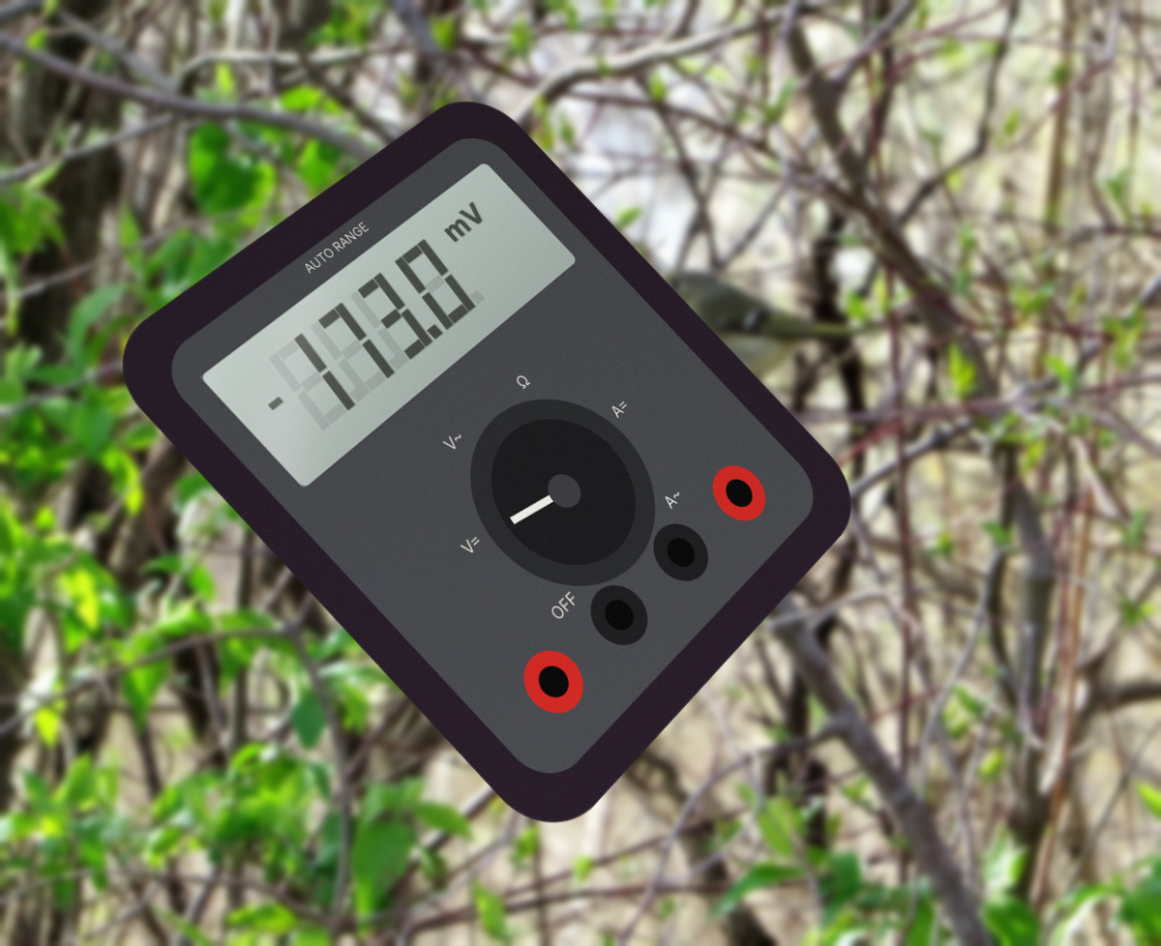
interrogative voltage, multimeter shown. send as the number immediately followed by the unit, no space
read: -173.0mV
